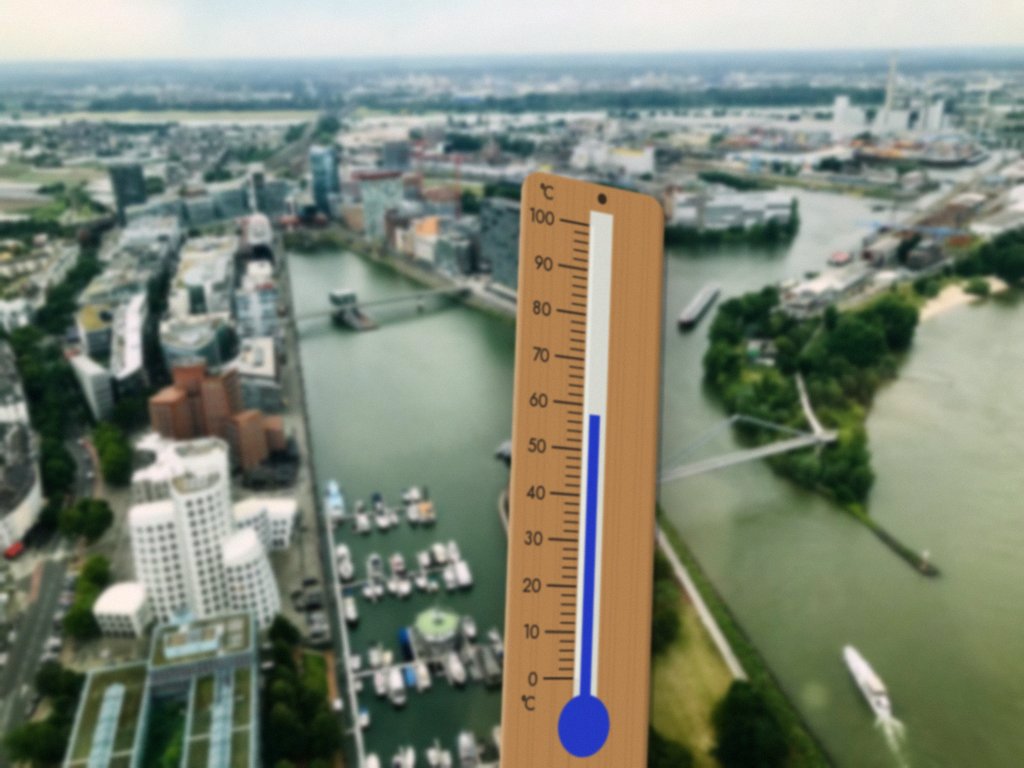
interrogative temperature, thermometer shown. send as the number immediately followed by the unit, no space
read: 58°C
